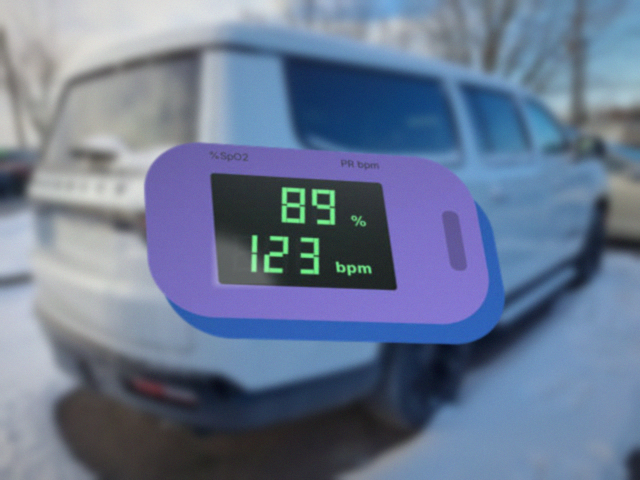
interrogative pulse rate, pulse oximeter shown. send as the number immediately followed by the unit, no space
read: 123bpm
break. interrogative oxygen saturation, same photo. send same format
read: 89%
